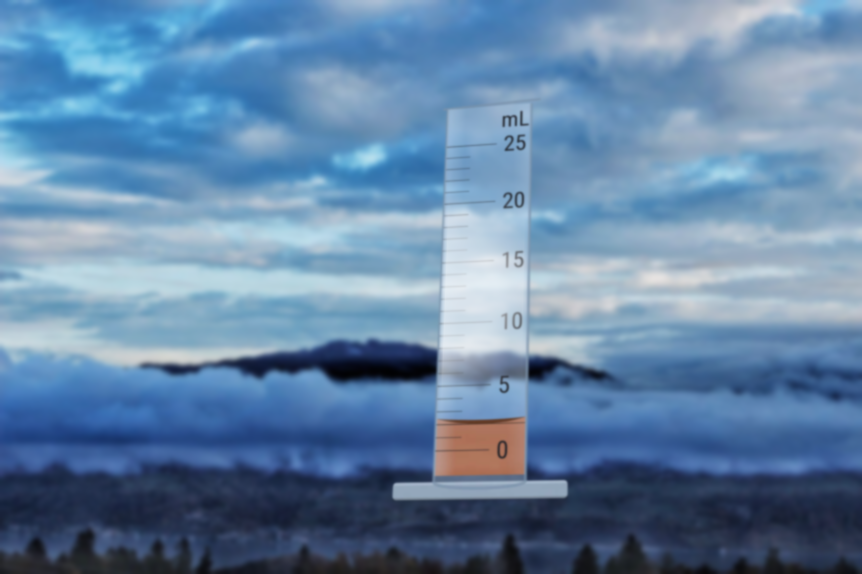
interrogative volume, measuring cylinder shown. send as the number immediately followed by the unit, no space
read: 2mL
